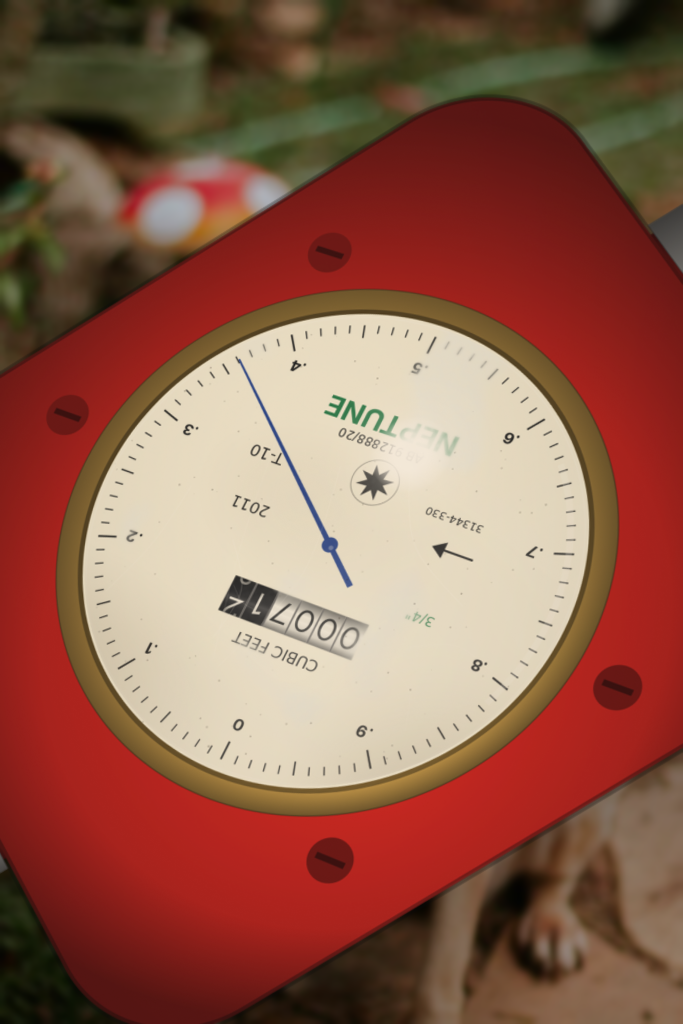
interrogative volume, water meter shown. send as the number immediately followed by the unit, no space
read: 712.36ft³
